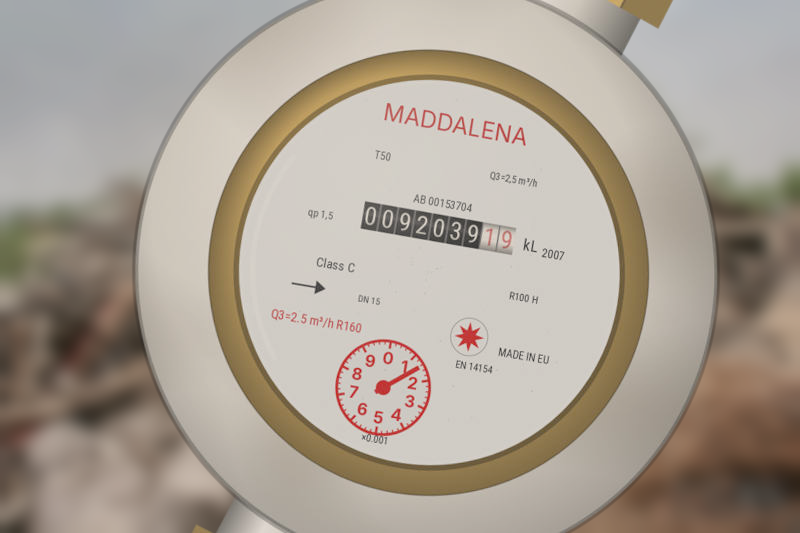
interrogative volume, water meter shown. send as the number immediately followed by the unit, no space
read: 92039.191kL
